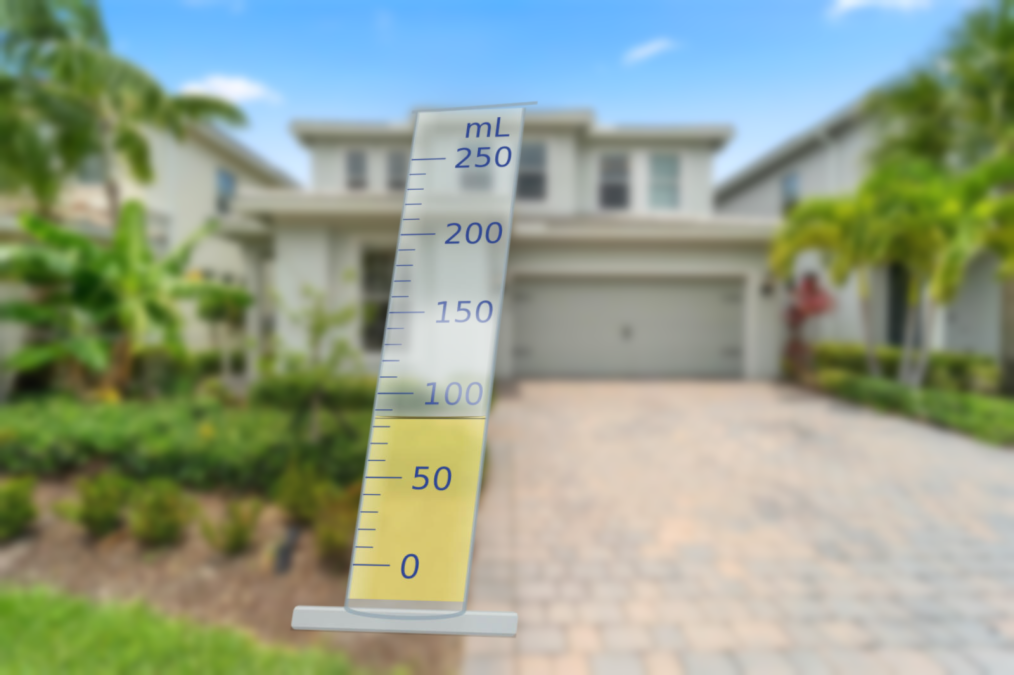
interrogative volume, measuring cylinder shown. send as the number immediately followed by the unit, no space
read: 85mL
